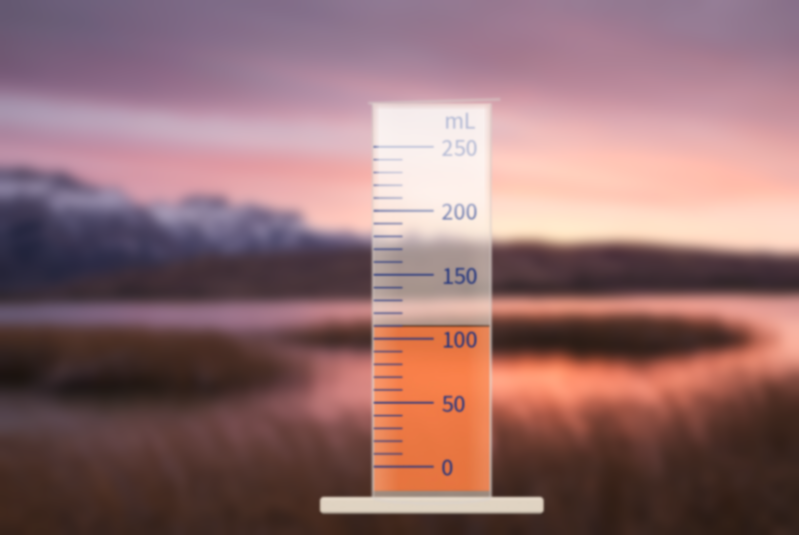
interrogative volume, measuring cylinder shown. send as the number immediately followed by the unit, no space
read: 110mL
